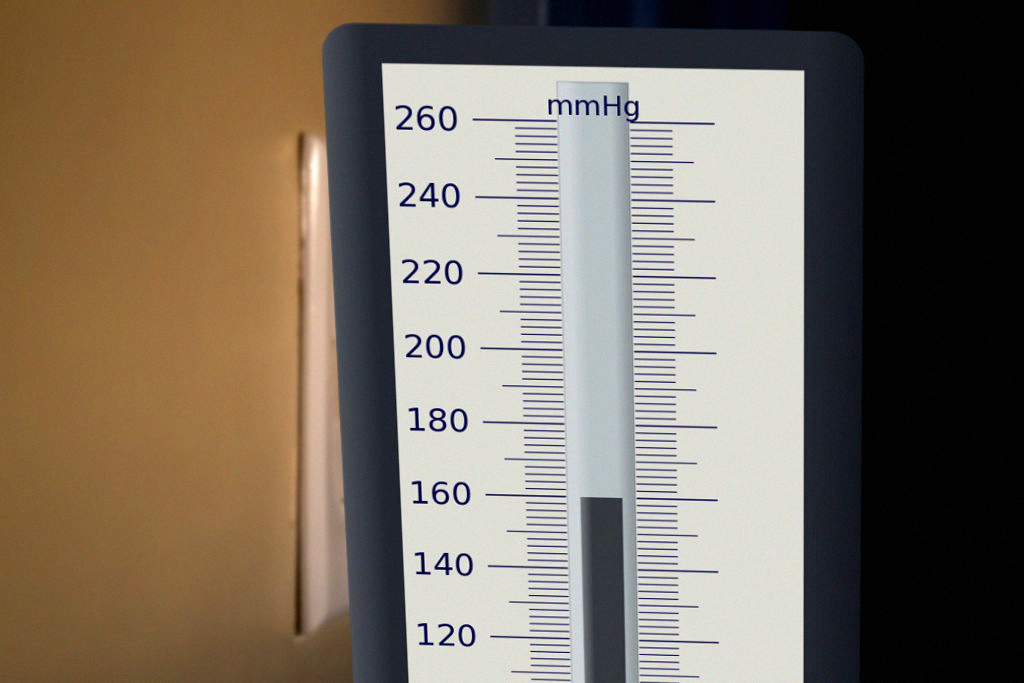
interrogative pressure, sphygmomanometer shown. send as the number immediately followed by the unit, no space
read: 160mmHg
